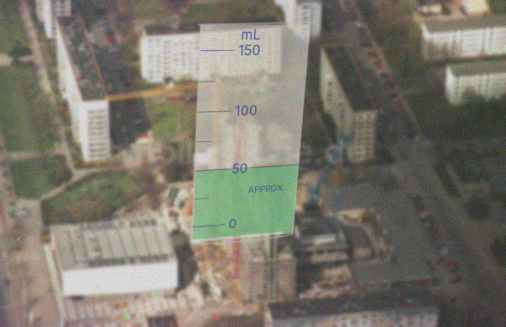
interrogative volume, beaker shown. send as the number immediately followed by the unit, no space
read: 50mL
